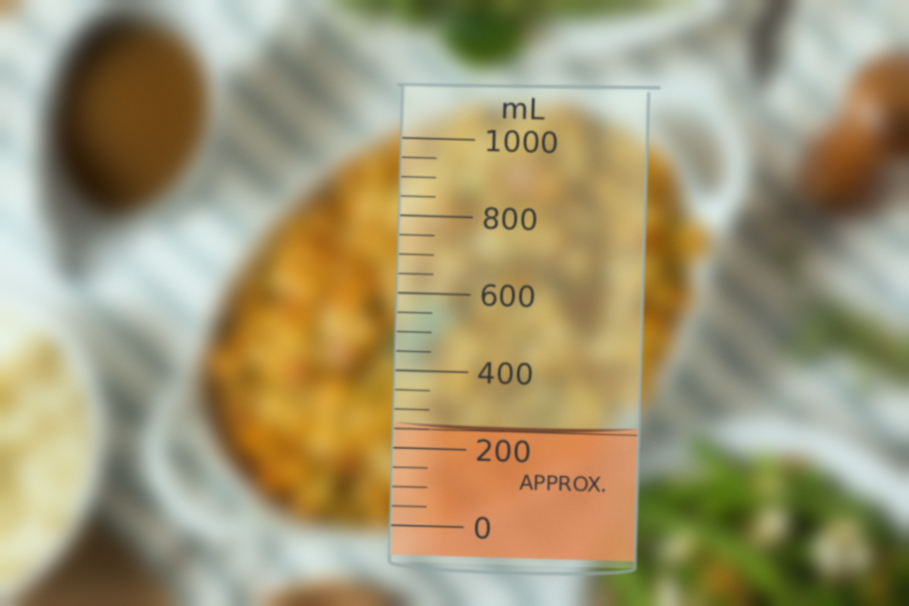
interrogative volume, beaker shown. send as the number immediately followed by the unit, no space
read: 250mL
